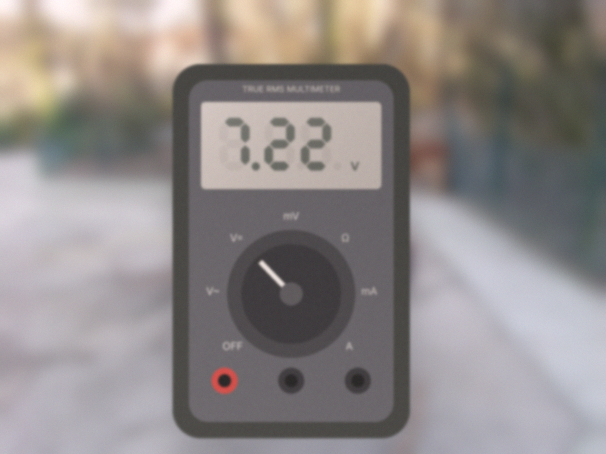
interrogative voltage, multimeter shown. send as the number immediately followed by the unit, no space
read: 7.22V
